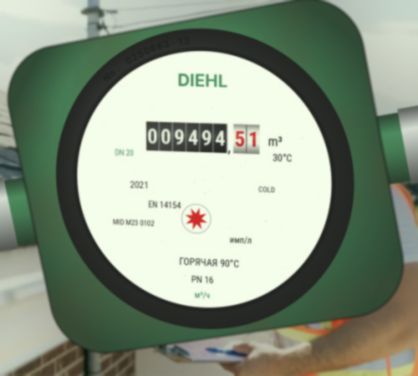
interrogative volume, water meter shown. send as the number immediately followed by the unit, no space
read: 9494.51m³
